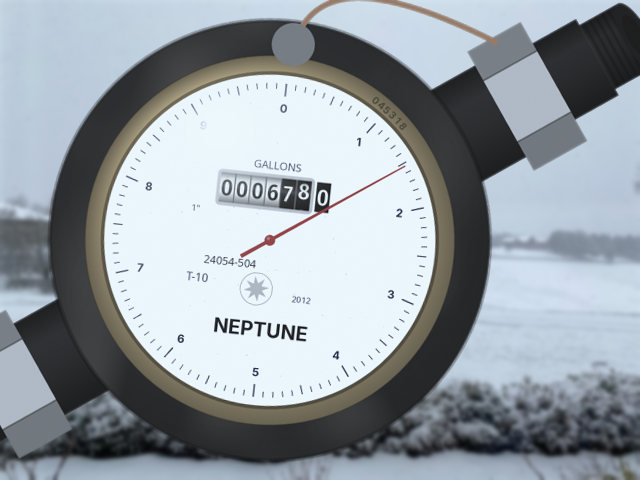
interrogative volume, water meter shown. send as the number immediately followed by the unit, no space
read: 6781.5gal
